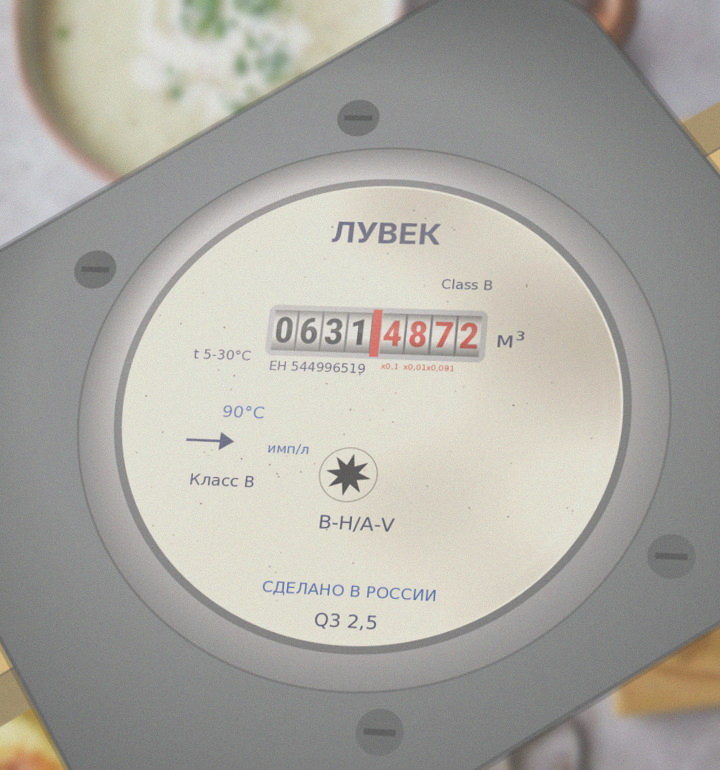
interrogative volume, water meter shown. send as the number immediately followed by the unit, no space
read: 631.4872m³
